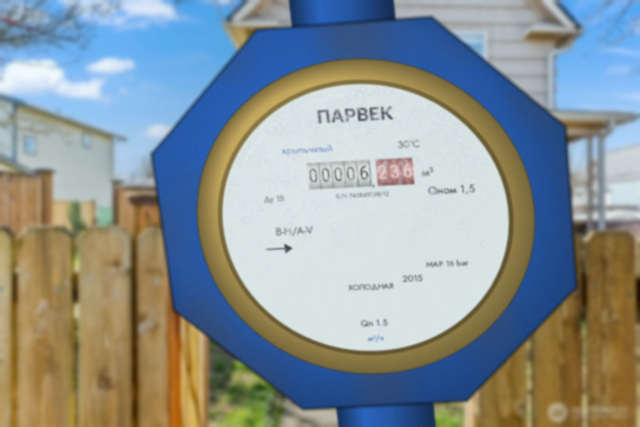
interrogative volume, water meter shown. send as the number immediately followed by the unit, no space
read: 6.236m³
